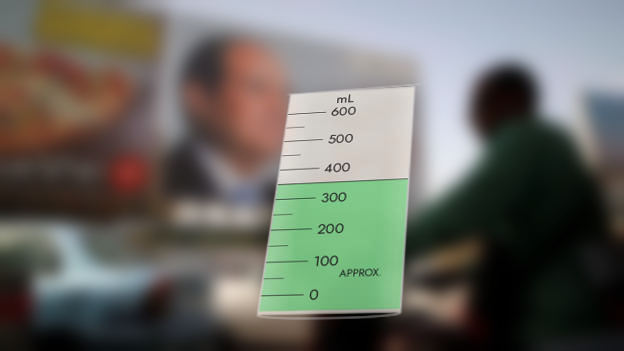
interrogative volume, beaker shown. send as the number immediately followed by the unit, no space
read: 350mL
